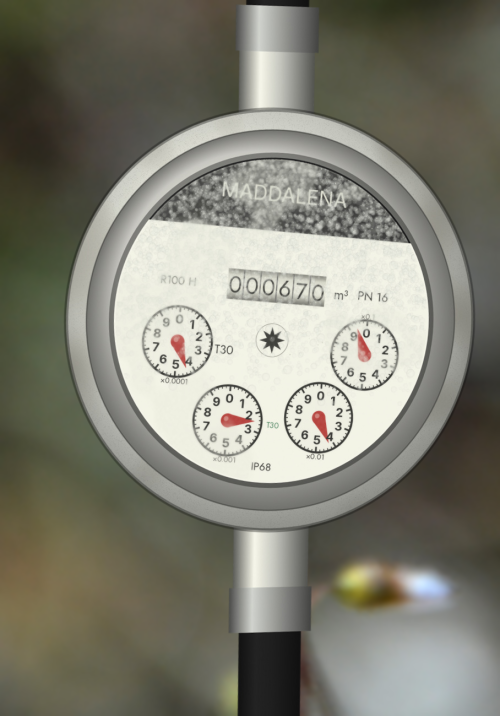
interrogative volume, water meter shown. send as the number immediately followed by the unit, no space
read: 669.9424m³
